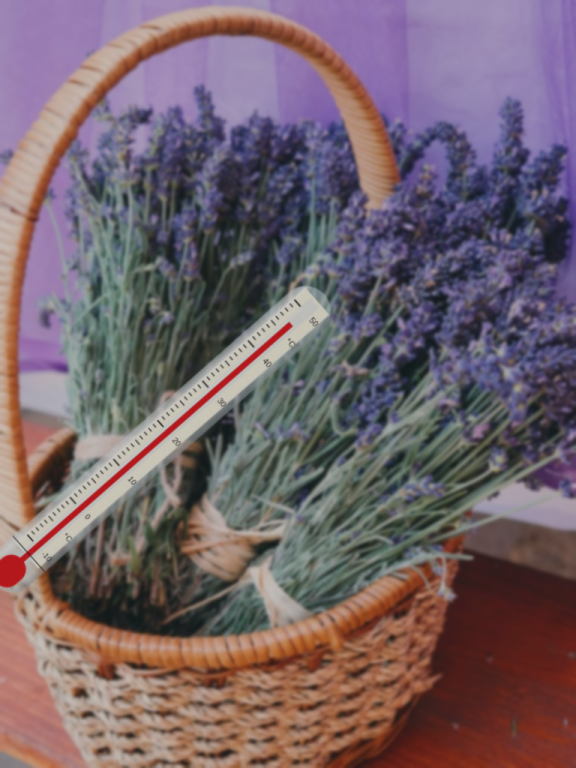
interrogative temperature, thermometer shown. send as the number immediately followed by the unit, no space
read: 47°C
